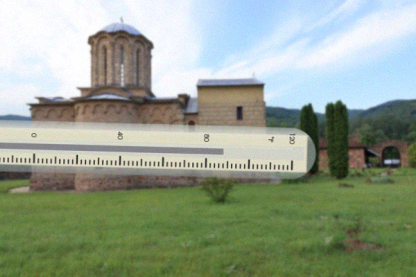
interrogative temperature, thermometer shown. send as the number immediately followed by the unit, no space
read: 88°F
